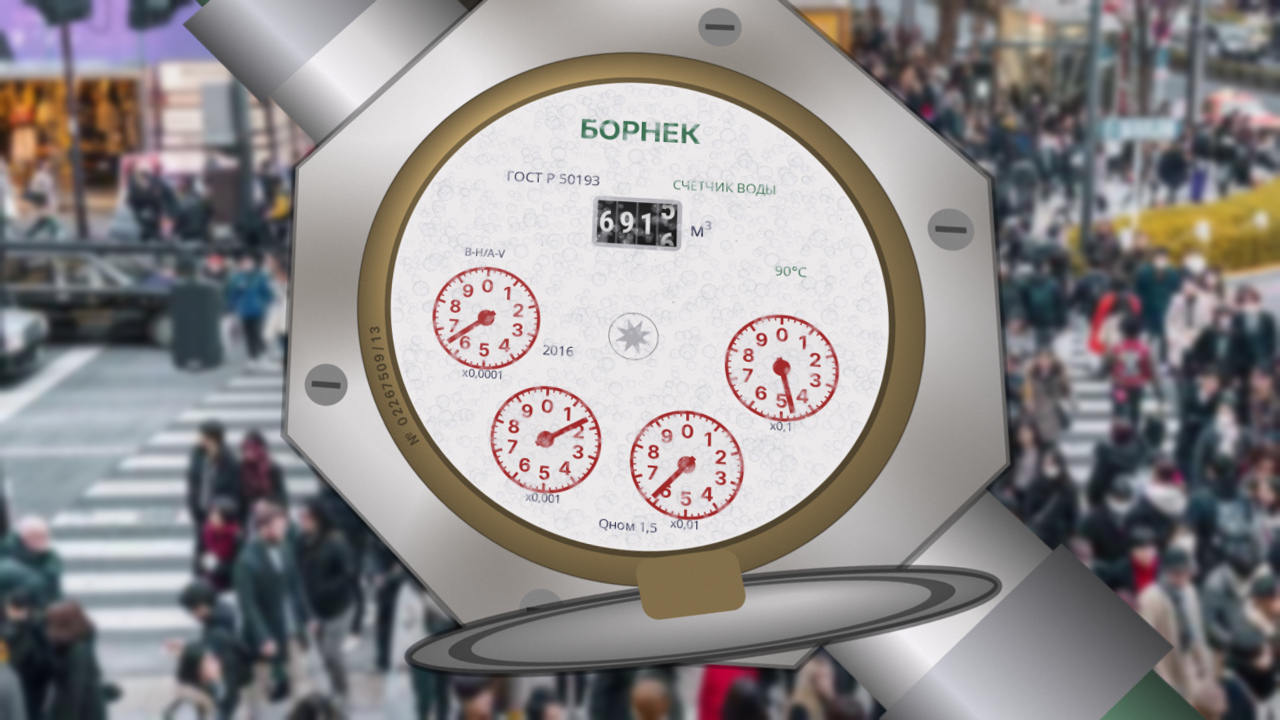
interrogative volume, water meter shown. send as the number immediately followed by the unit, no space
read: 6915.4616m³
